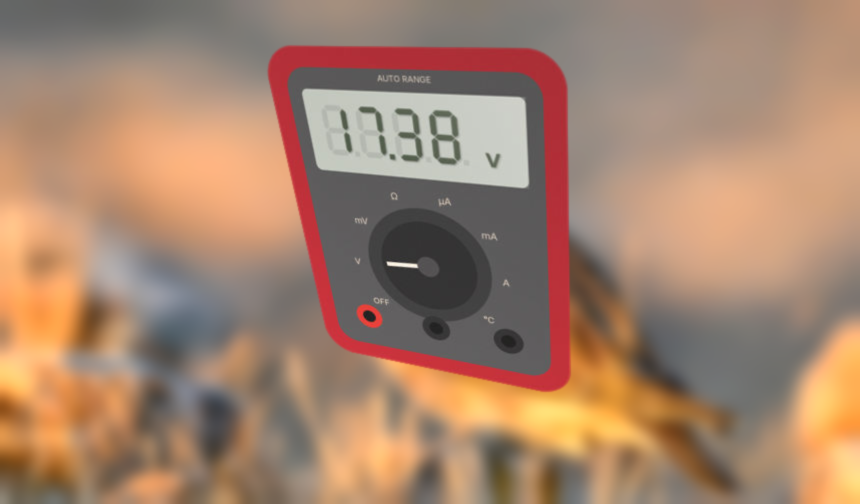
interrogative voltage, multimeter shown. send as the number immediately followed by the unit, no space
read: 17.38V
